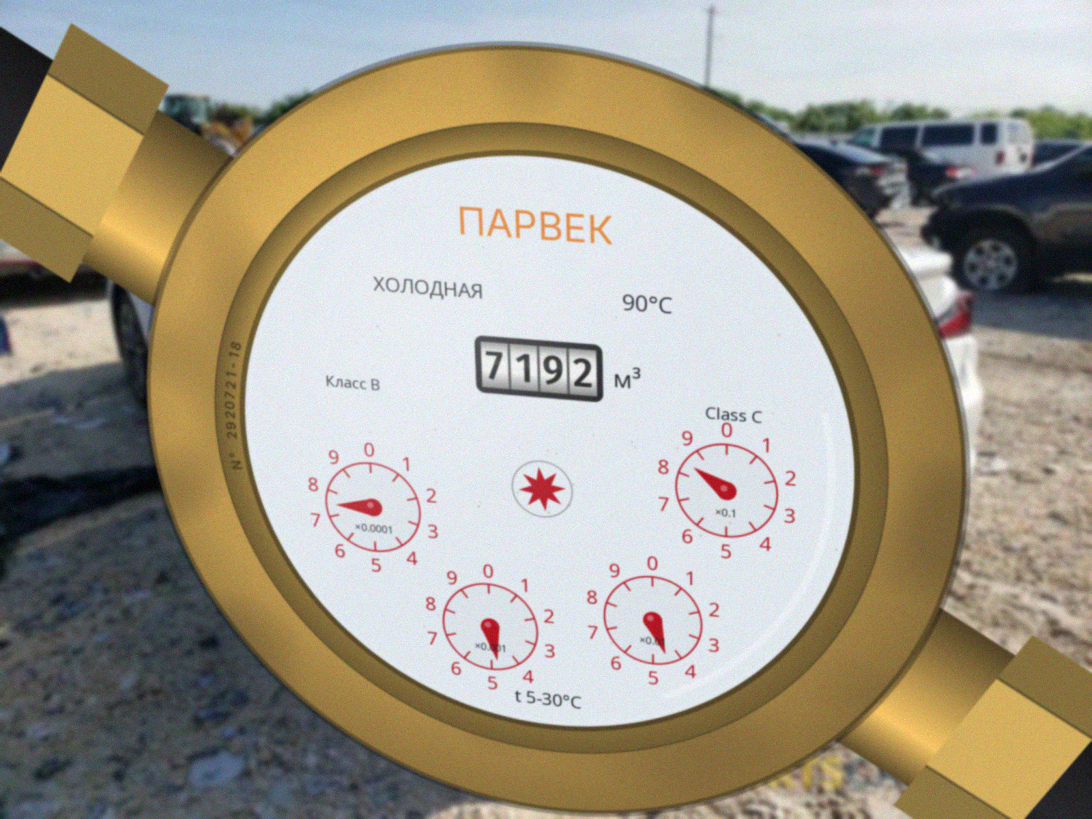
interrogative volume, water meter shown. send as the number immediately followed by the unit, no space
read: 7192.8447m³
